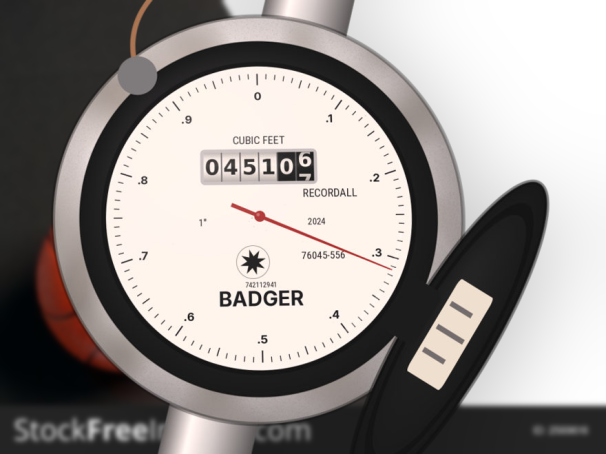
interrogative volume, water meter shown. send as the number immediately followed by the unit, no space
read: 45106.31ft³
